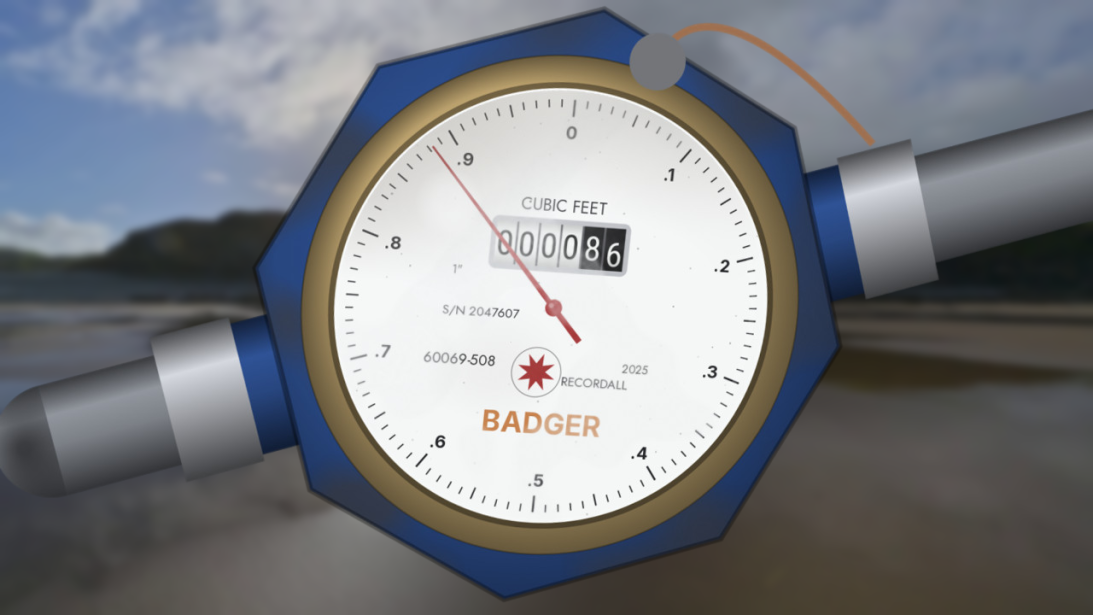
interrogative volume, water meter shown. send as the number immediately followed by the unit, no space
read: 85.88ft³
